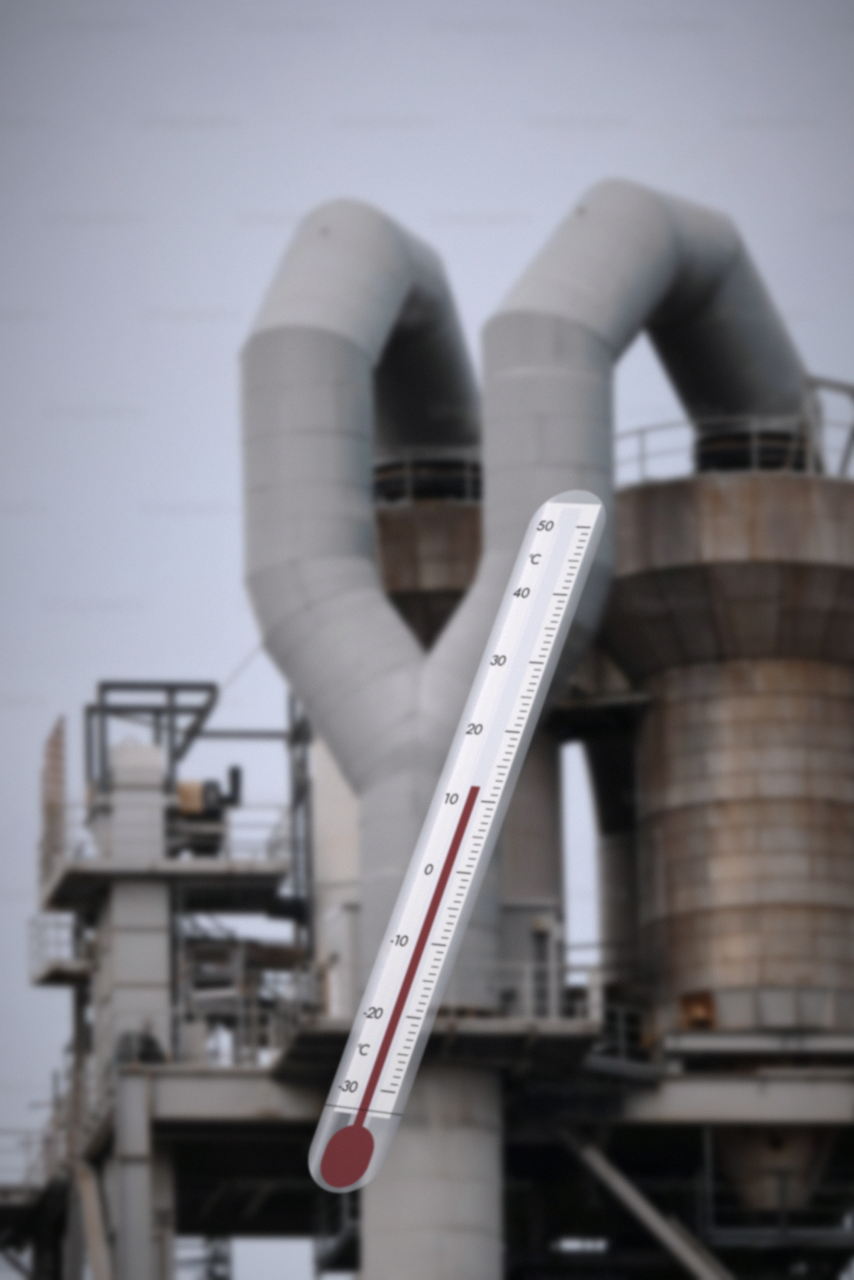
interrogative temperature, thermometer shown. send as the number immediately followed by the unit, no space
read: 12°C
